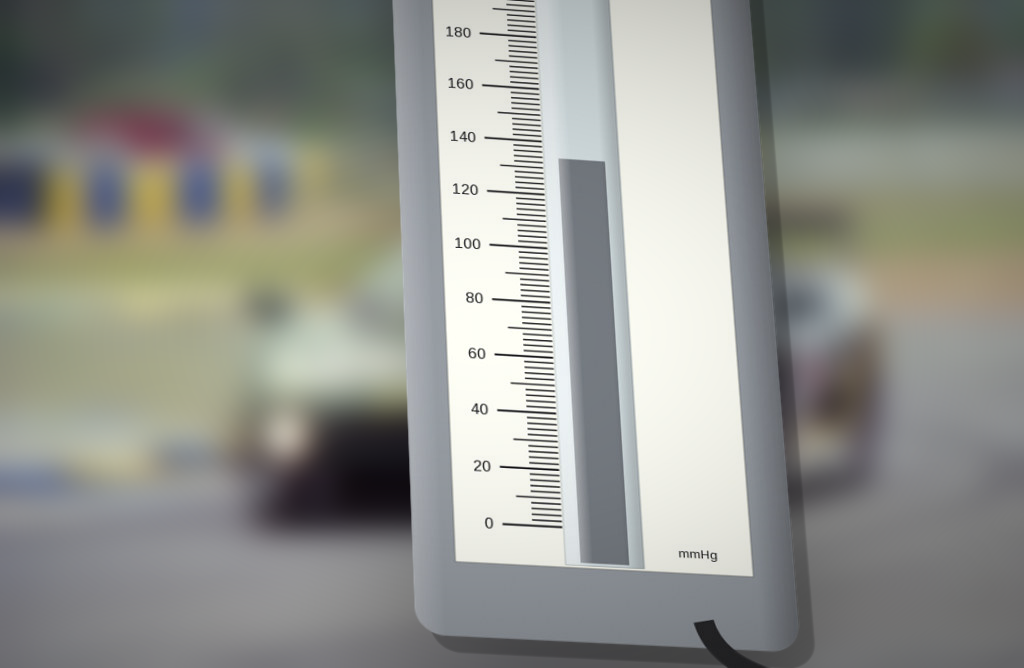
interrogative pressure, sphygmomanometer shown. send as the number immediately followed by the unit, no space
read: 134mmHg
